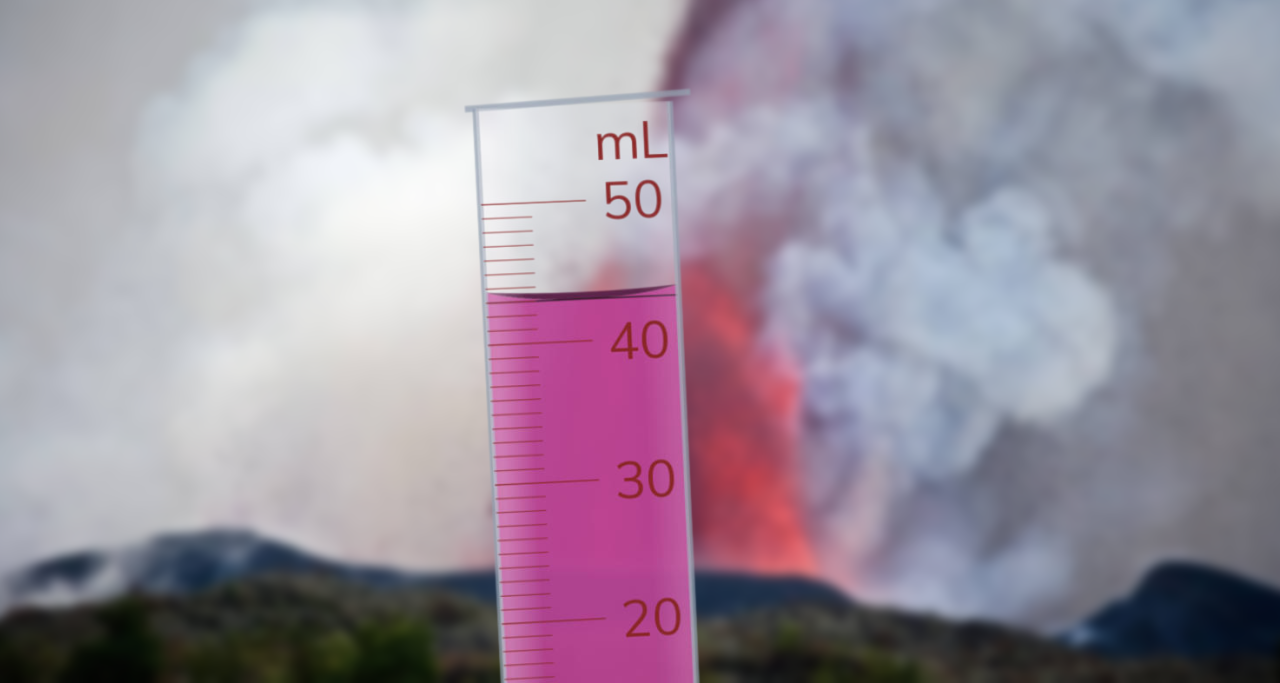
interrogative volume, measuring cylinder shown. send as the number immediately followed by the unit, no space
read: 43mL
